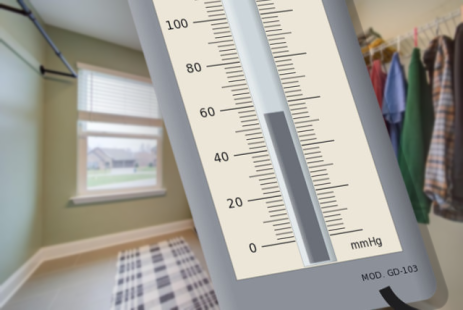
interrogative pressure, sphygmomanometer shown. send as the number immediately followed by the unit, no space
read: 56mmHg
